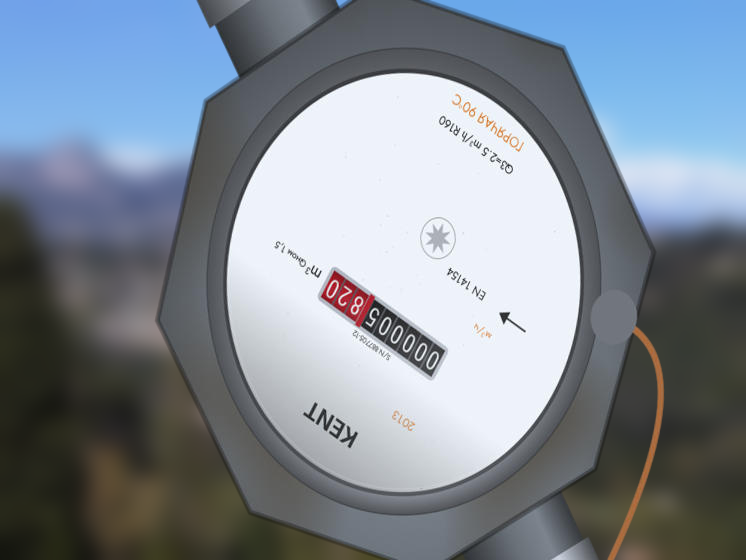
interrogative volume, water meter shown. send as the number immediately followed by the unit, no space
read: 5.820m³
